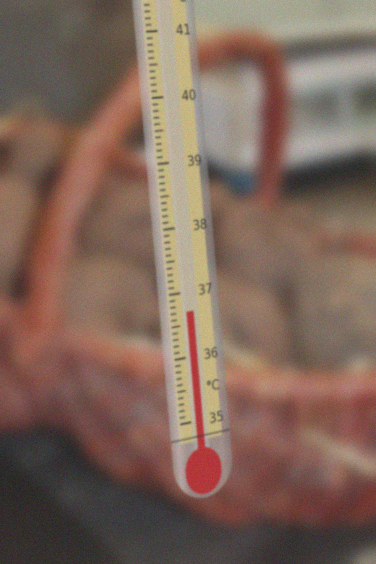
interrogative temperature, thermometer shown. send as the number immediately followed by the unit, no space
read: 36.7°C
